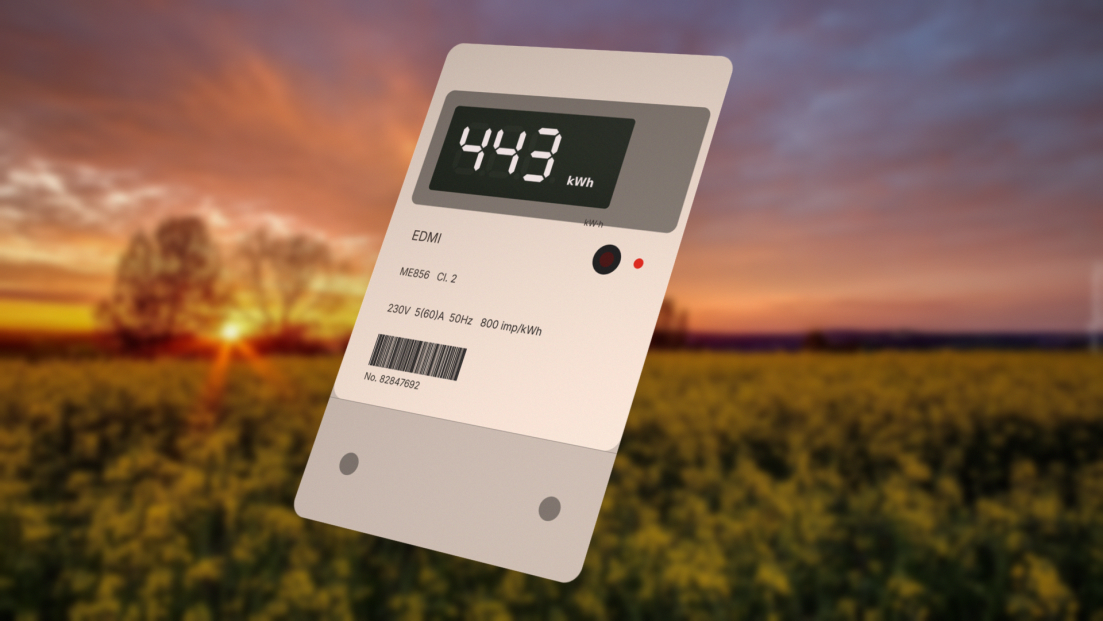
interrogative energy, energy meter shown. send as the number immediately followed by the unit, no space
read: 443kWh
